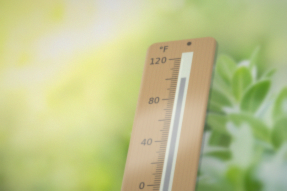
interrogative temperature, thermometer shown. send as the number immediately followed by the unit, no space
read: 100°F
